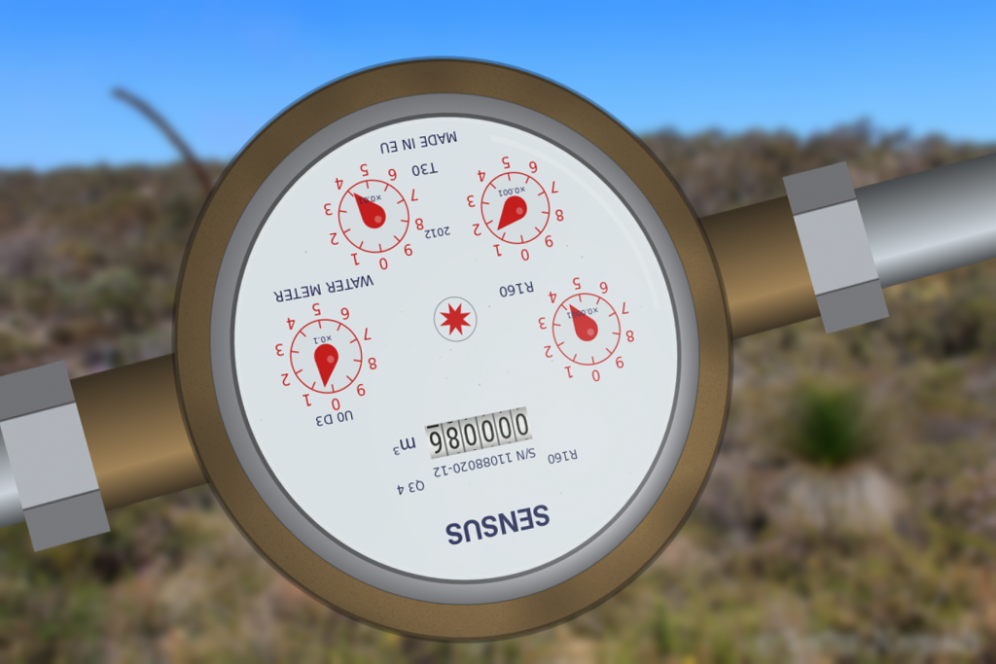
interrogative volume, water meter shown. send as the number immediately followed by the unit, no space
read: 86.0414m³
